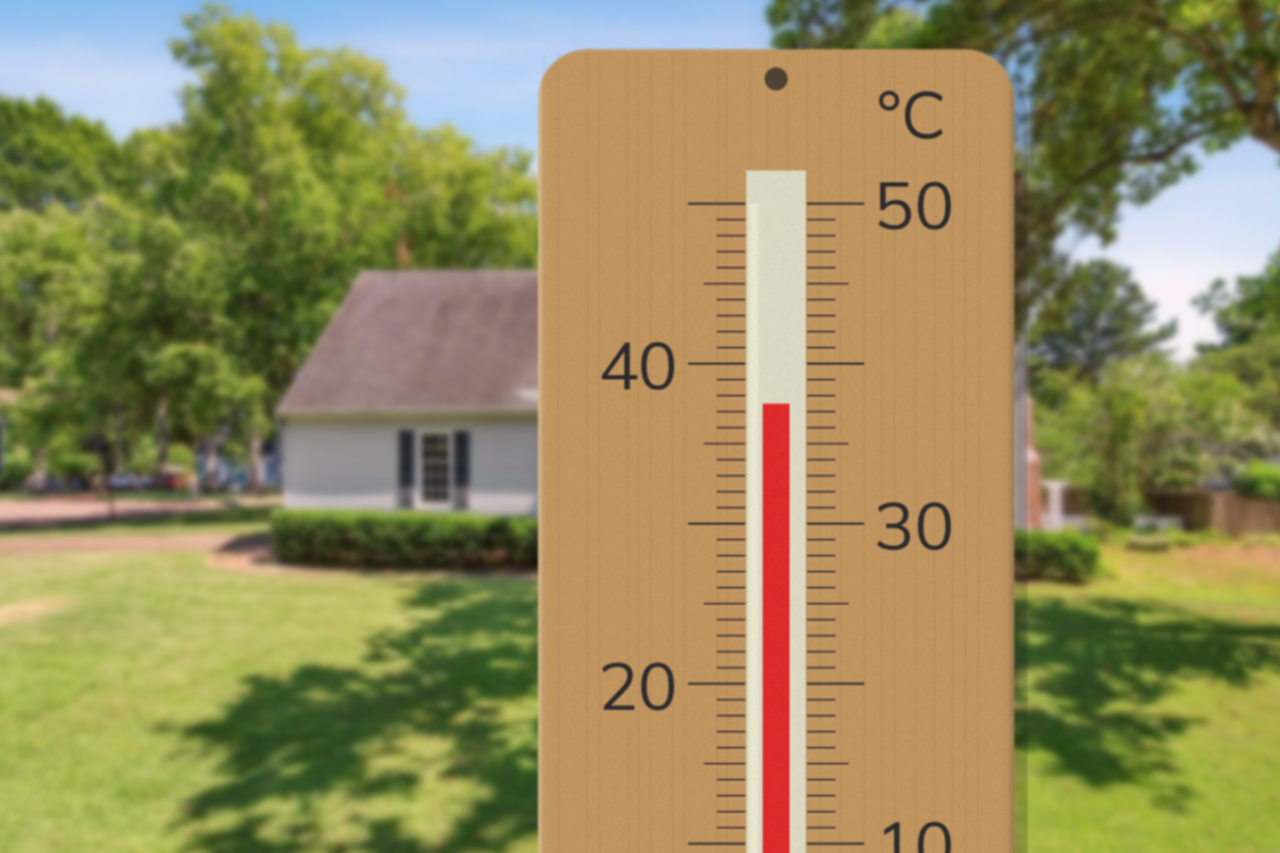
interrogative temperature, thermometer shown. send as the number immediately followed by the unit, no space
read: 37.5°C
